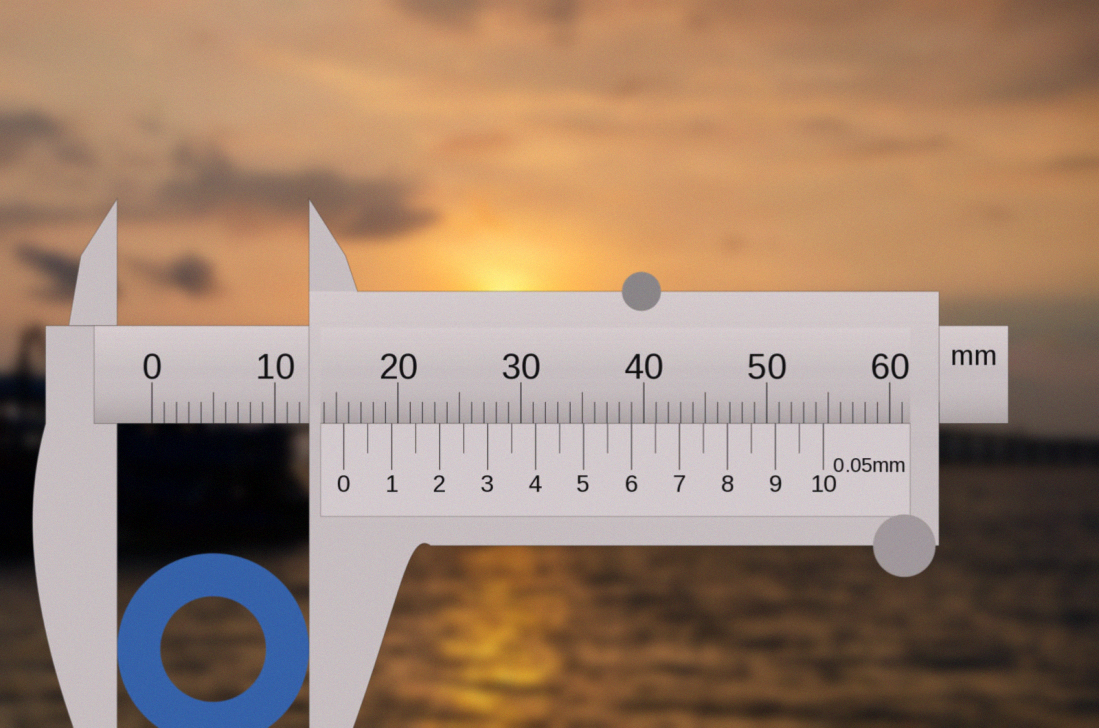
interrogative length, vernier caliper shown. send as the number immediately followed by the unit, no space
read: 15.6mm
